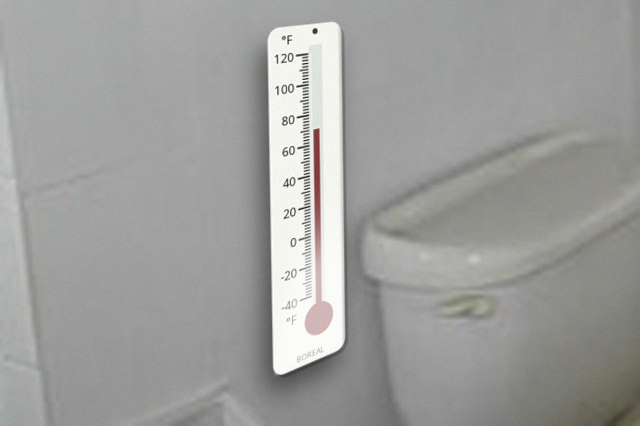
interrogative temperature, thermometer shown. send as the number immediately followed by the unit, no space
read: 70°F
